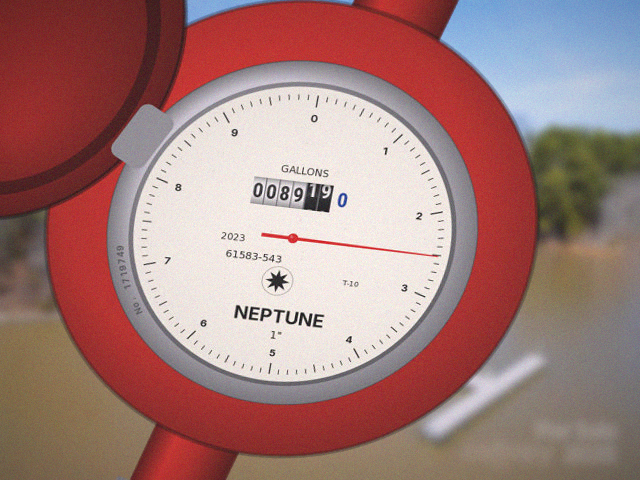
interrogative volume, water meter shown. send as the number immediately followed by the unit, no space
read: 89192.5gal
